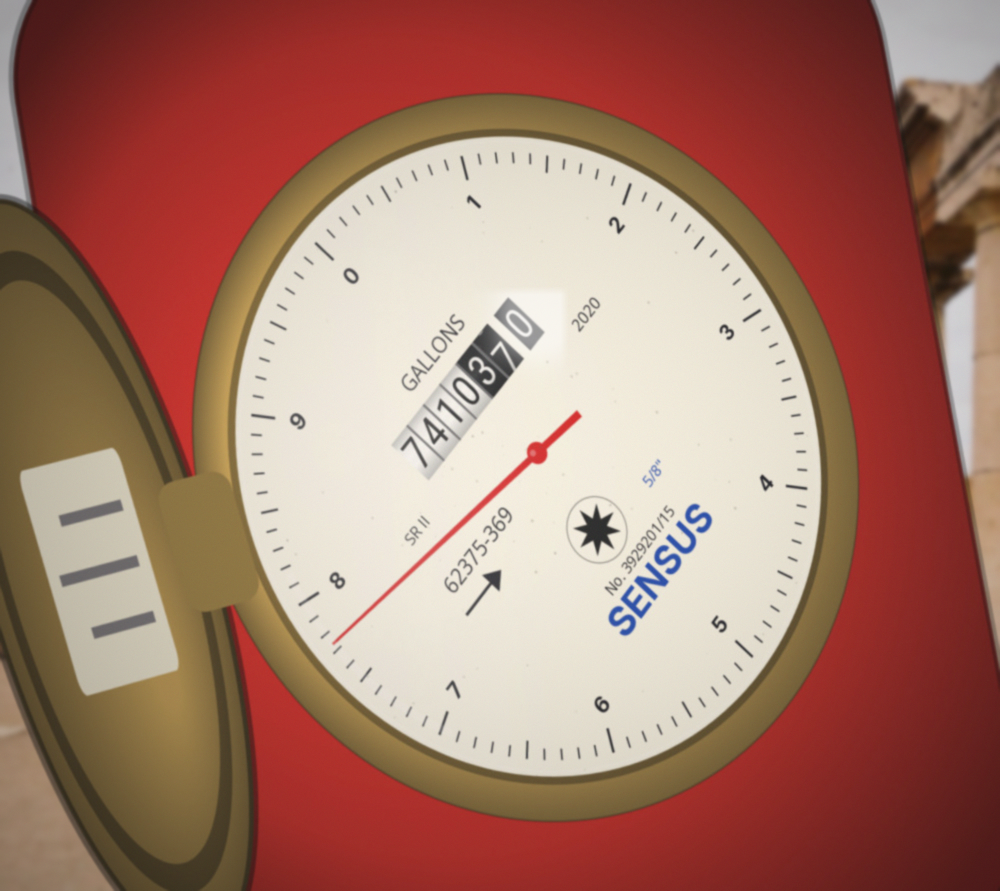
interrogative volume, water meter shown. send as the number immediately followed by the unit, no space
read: 7410367.7gal
